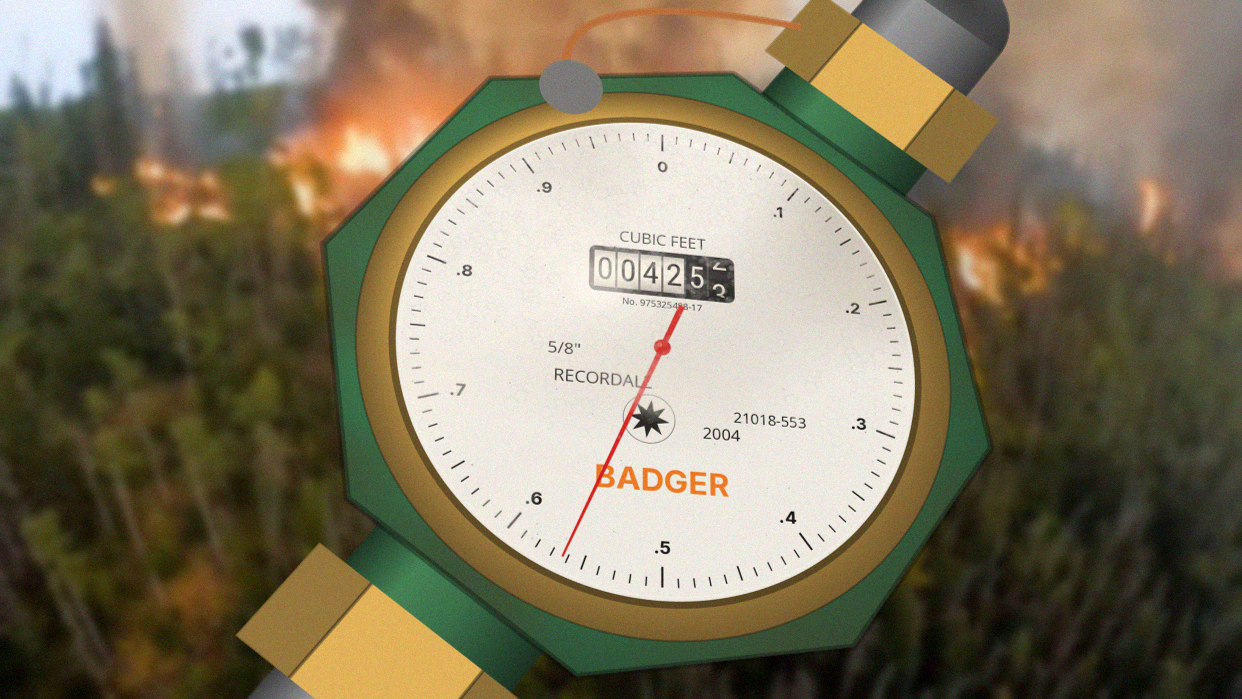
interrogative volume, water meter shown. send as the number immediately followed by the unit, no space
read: 4252.56ft³
